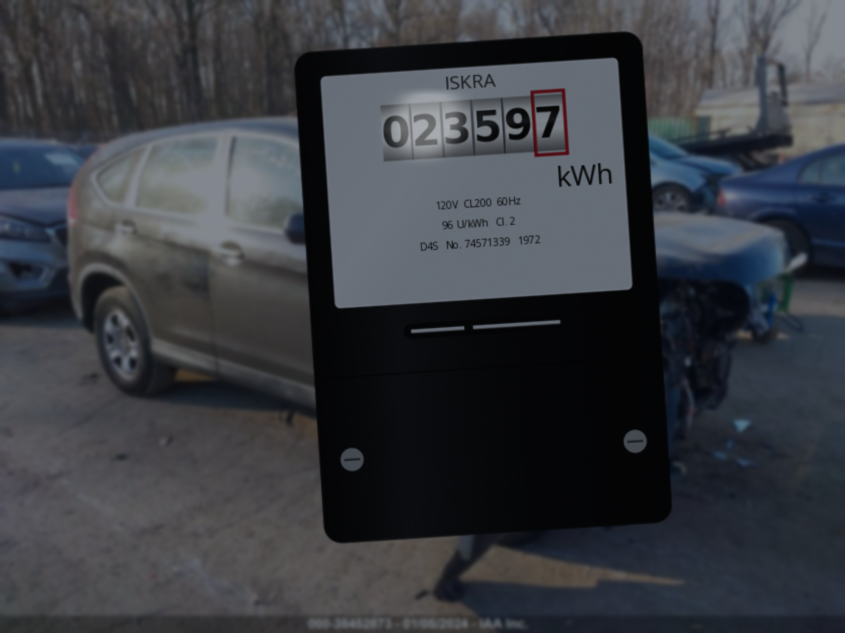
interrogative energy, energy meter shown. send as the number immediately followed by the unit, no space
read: 2359.7kWh
